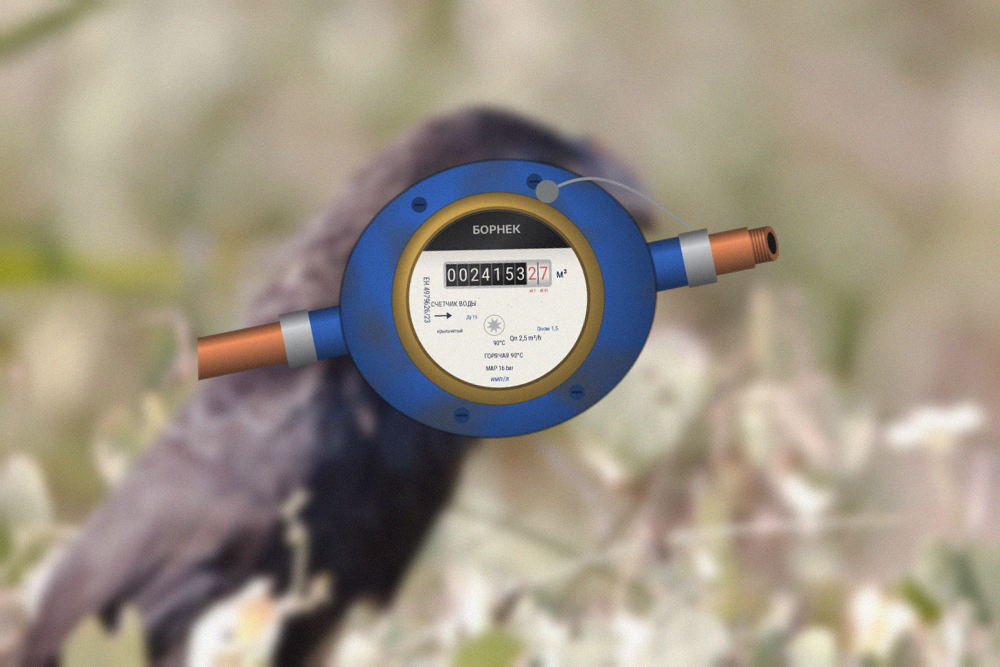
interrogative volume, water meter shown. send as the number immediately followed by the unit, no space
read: 24153.27m³
